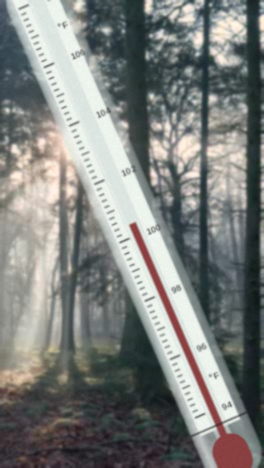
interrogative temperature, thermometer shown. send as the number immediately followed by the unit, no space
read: 100.4°F
